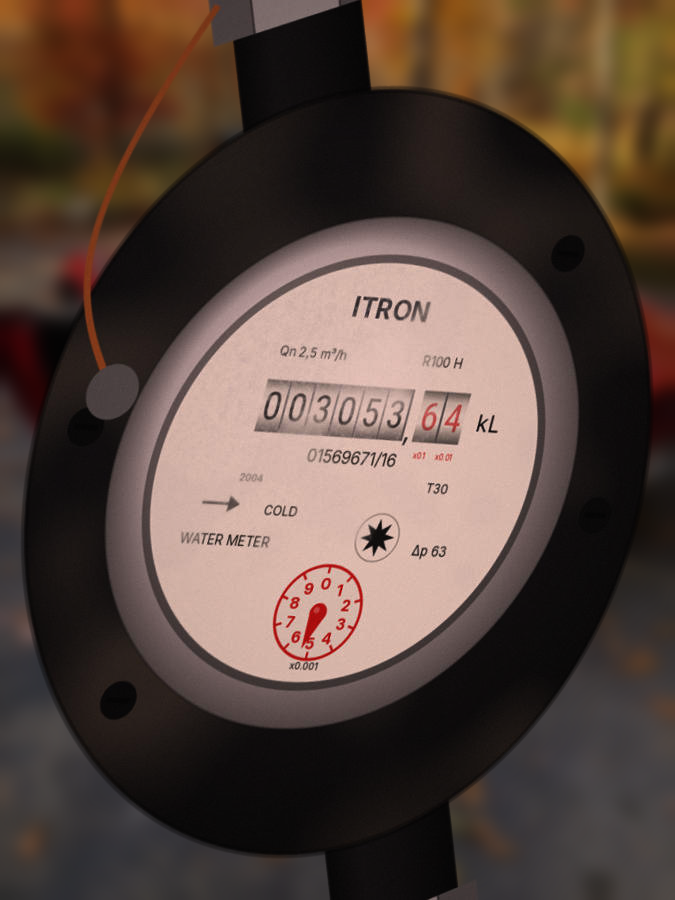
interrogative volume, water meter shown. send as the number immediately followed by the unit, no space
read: 3053.645kL
